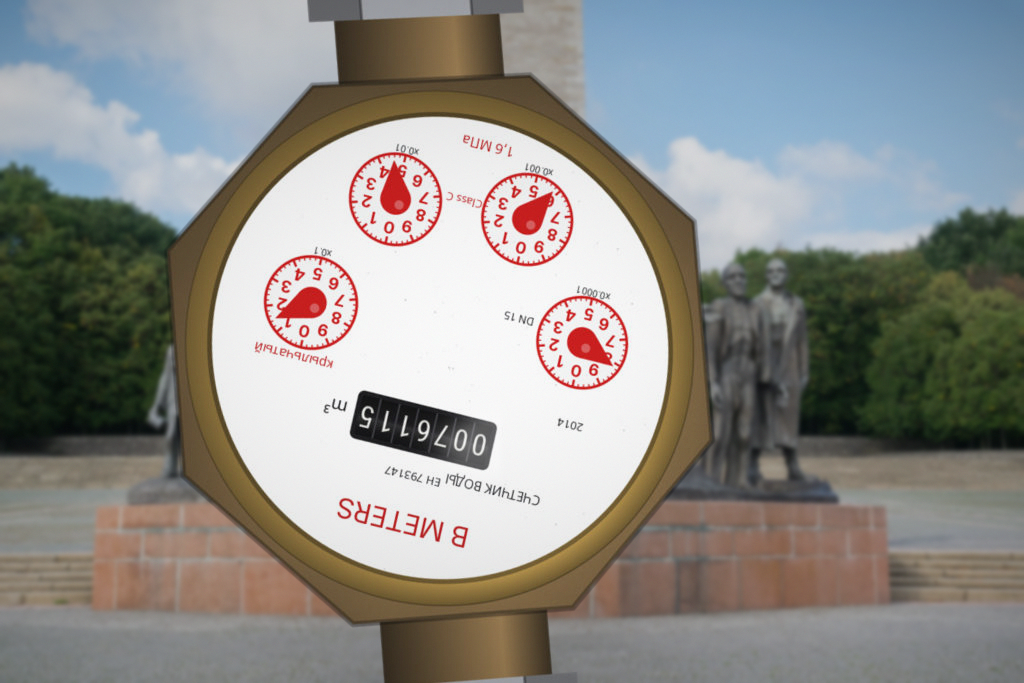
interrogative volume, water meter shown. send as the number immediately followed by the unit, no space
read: 76115.1458m³
